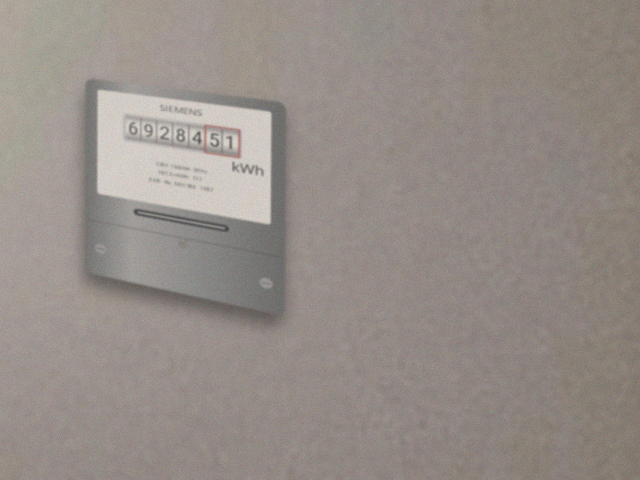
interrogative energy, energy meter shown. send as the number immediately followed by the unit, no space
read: 69284.51kWh
